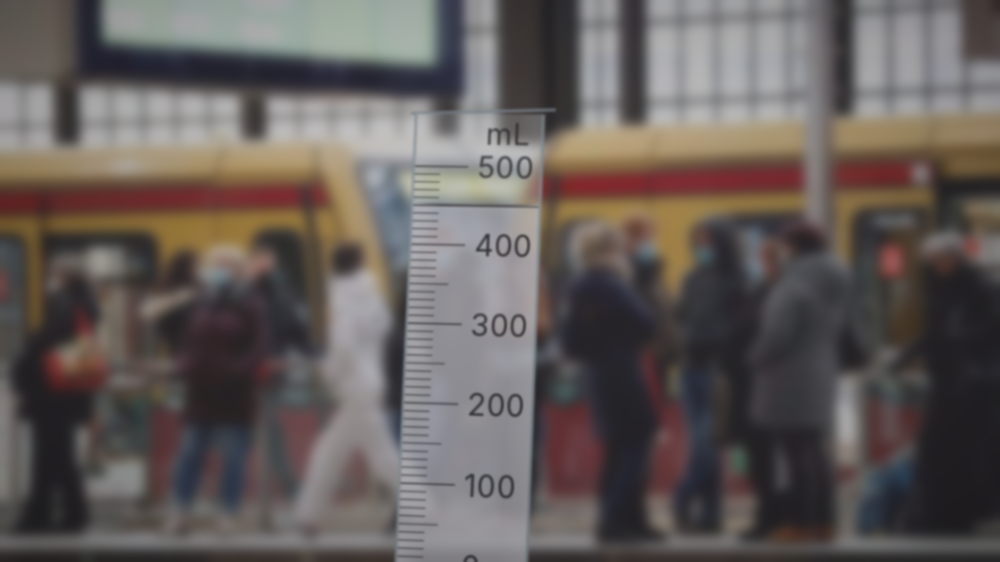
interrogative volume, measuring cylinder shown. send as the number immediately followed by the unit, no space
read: 450mL
